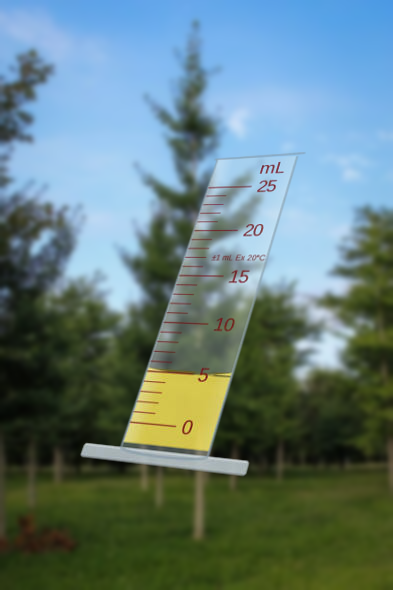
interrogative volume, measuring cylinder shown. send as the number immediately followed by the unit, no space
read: 5mL
